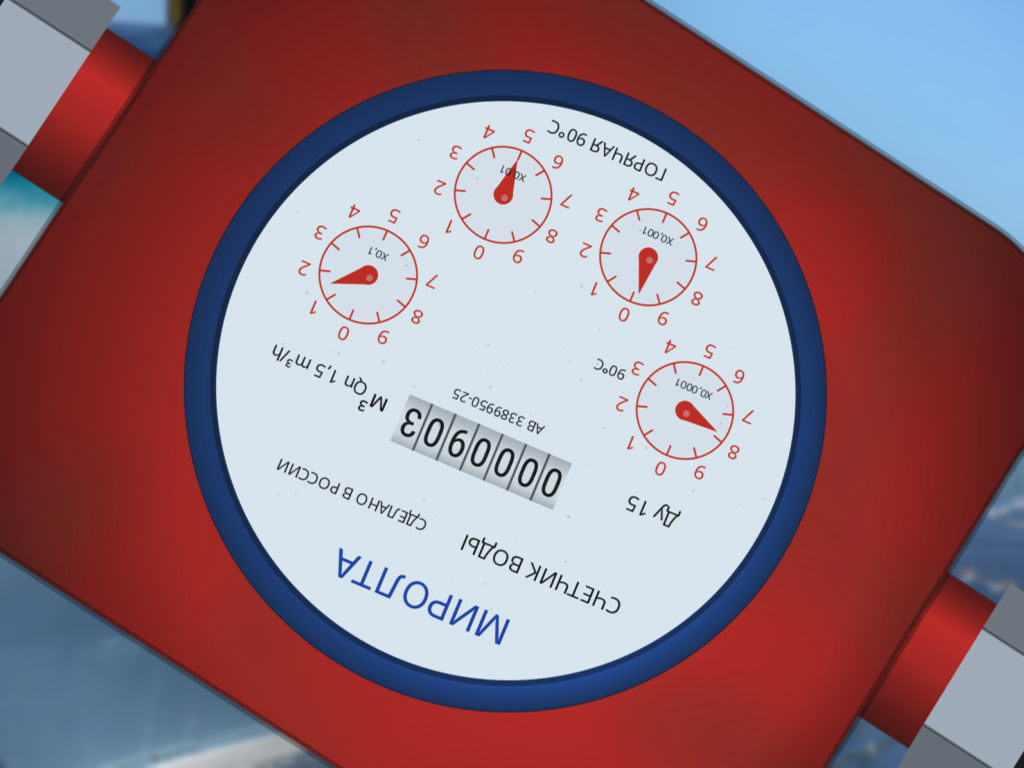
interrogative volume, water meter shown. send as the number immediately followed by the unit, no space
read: 903.1497m³
